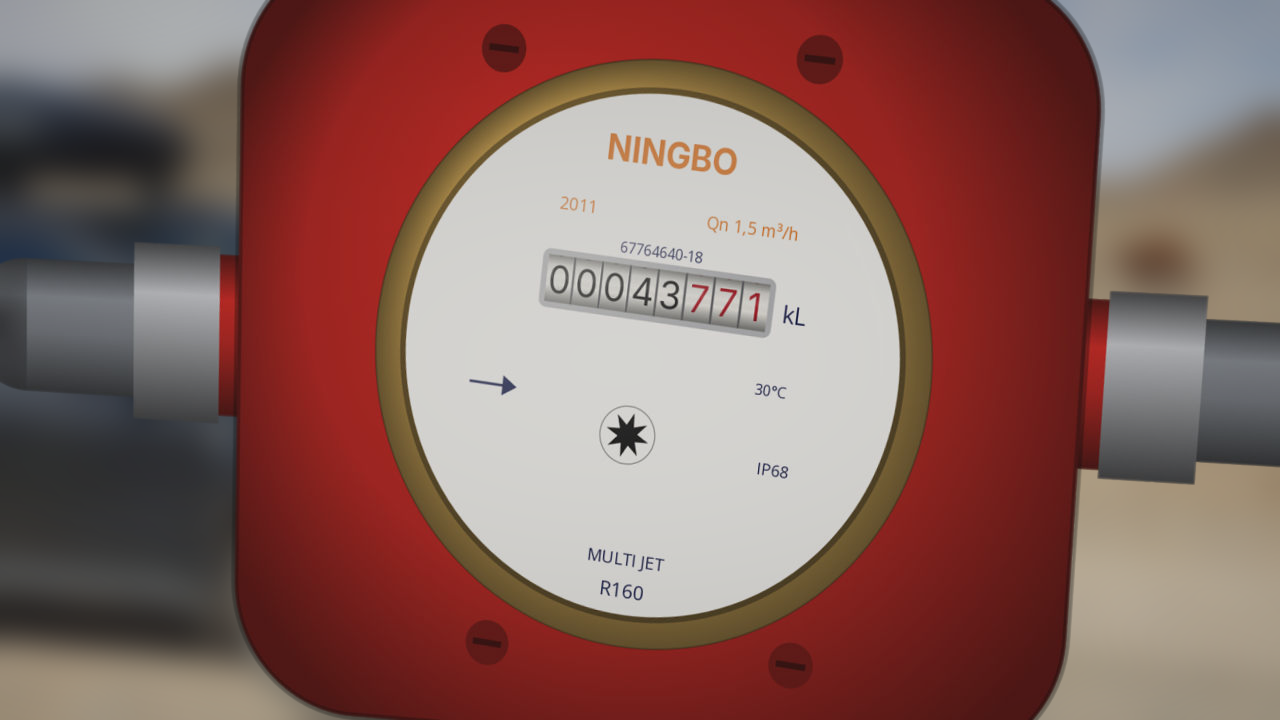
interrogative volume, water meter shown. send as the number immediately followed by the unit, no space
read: 43.771kL
